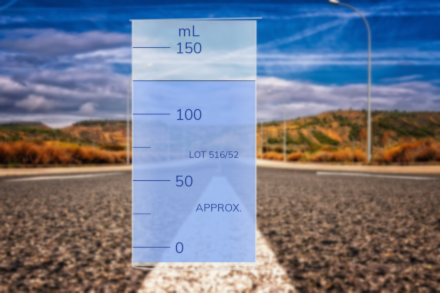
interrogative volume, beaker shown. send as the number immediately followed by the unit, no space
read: 125mL
